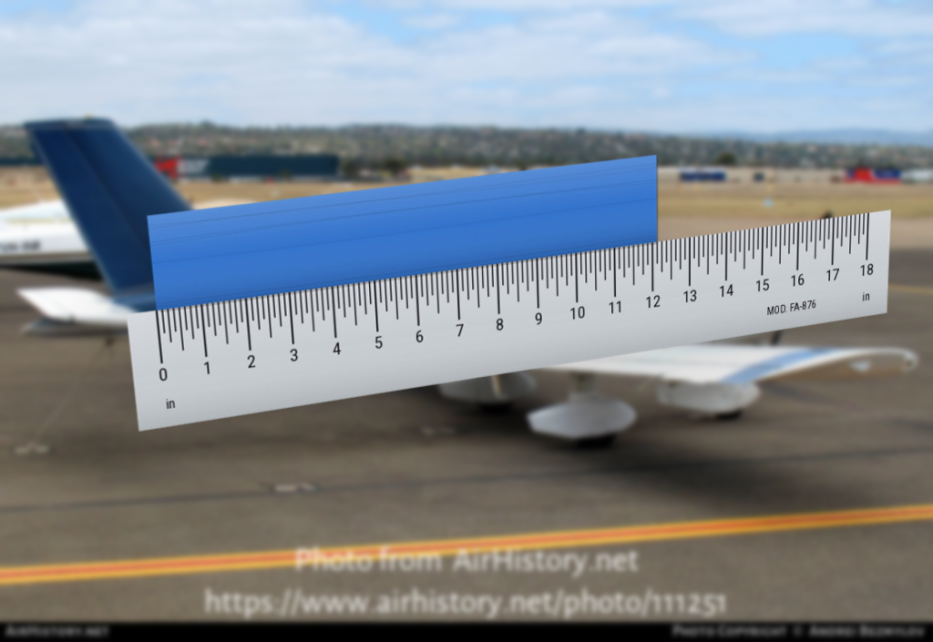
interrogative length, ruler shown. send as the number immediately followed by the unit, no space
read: 12.125in
